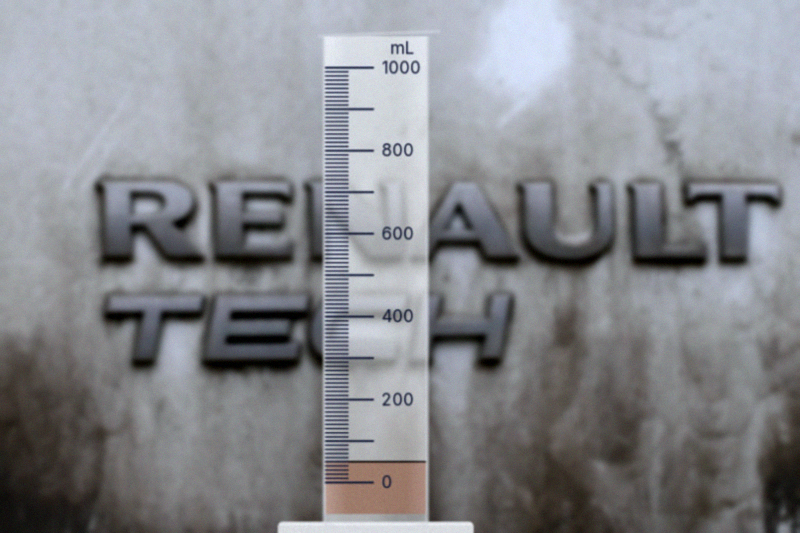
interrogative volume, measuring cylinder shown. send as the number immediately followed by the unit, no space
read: 50mL
